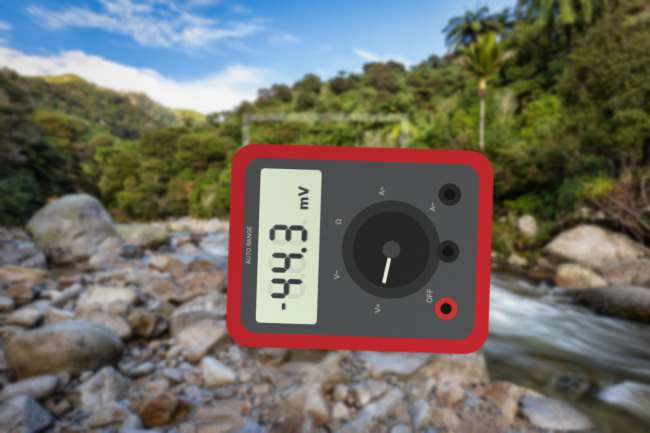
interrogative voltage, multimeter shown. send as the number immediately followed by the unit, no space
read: -44.3mV
